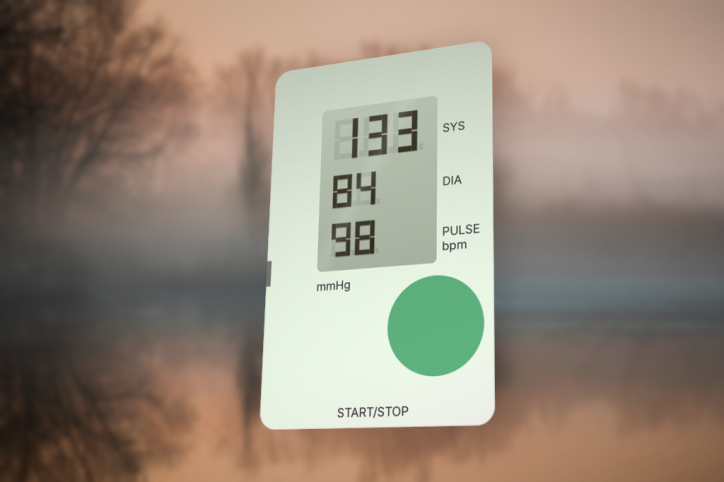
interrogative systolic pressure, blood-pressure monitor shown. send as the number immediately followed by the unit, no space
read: 133mmHg
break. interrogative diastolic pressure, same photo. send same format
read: 84mmHg
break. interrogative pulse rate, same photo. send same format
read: 98bpm
